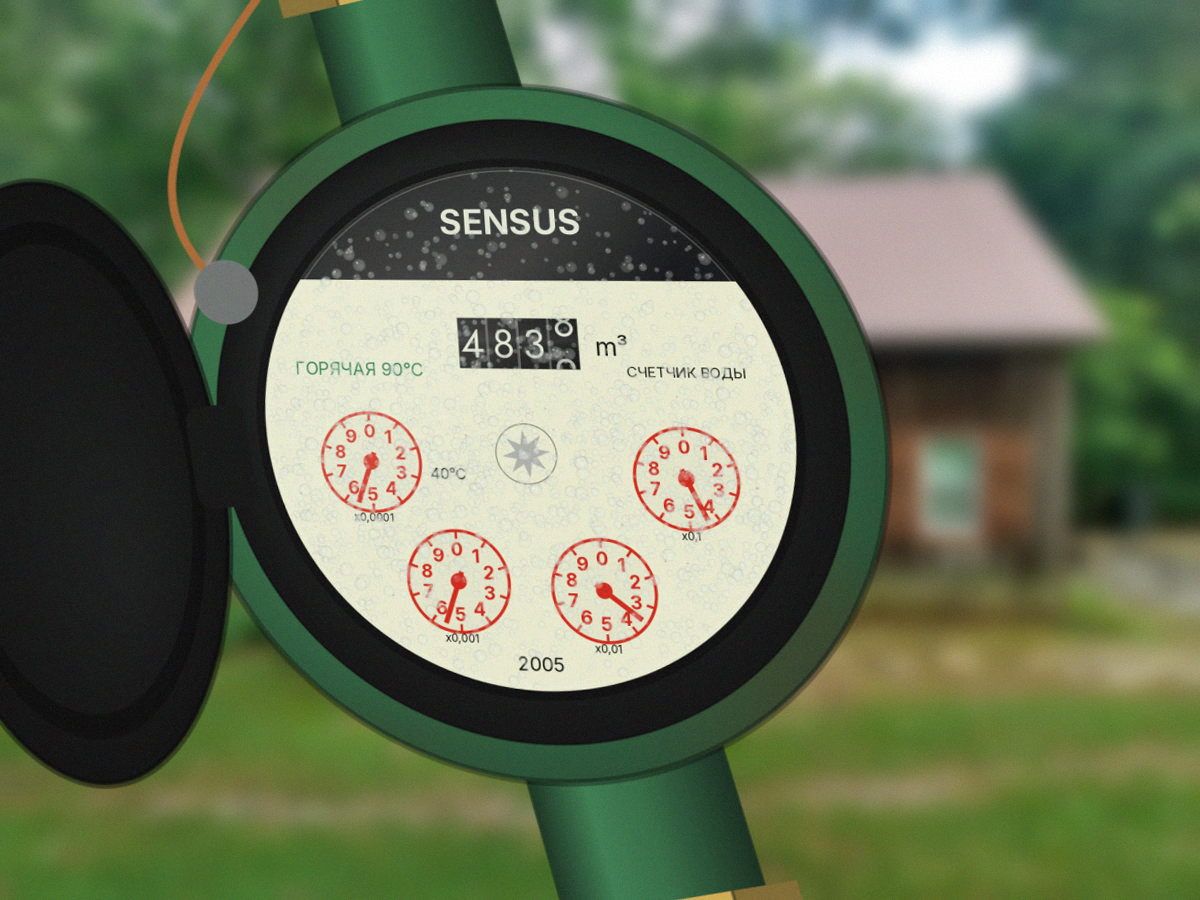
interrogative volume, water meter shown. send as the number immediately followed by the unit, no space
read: 4838.4355m³
